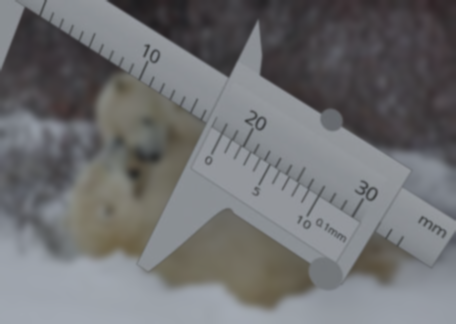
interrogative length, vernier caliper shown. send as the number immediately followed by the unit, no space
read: 18.0mm
